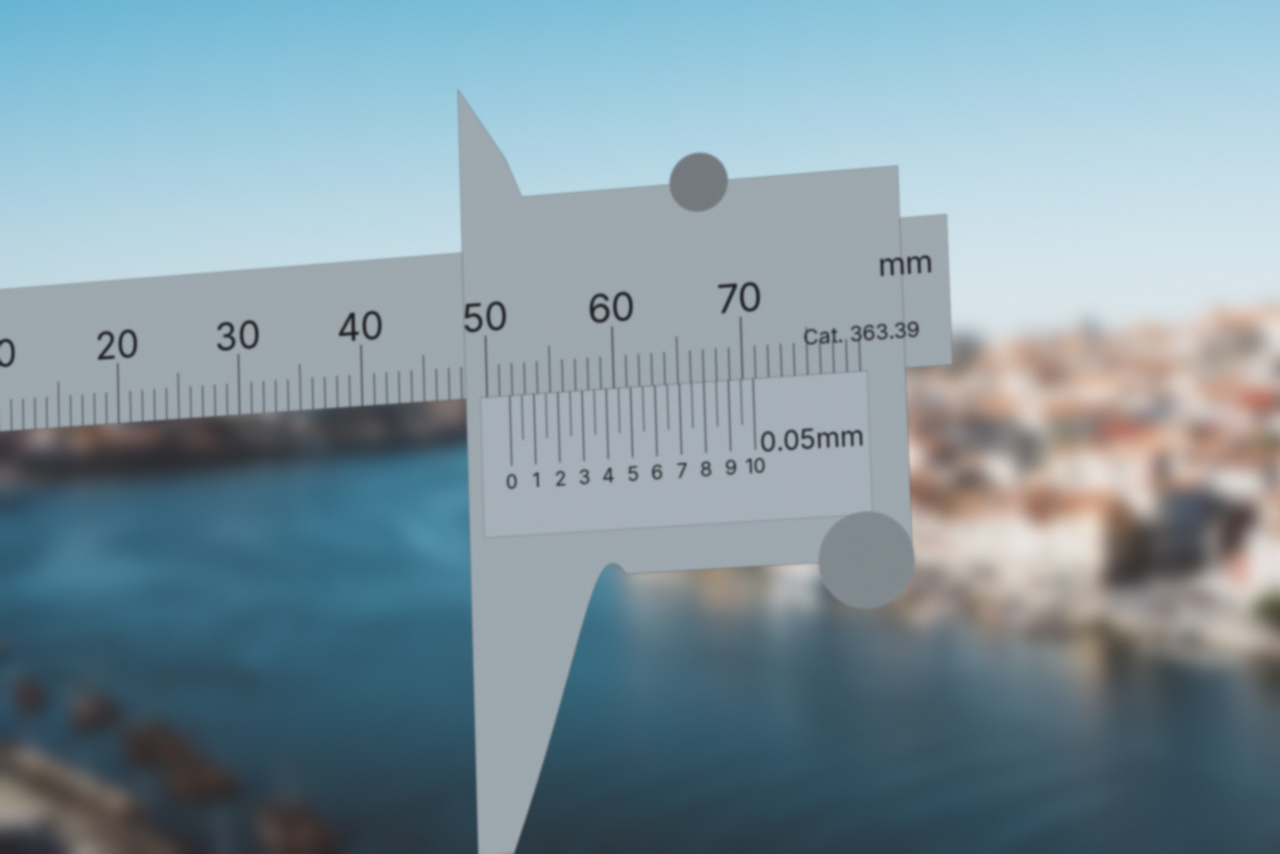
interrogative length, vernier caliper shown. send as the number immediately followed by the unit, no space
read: 51.8mm
